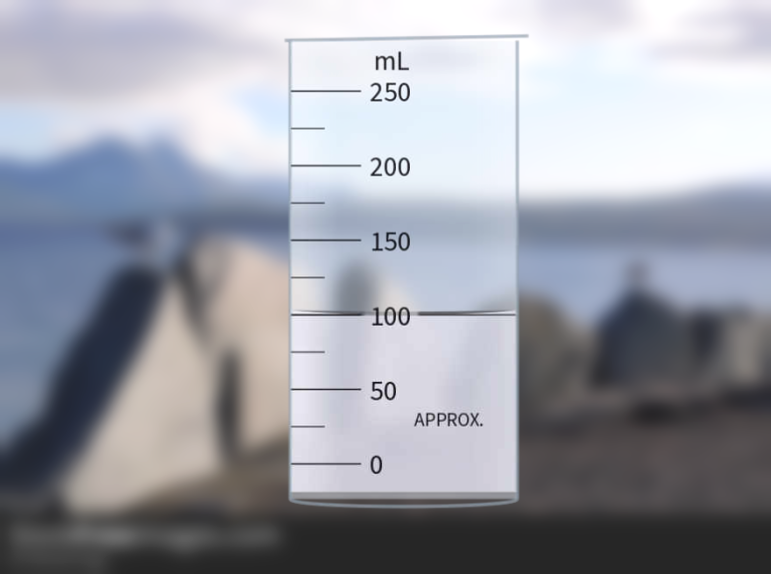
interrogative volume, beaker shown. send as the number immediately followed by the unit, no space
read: 100mL
